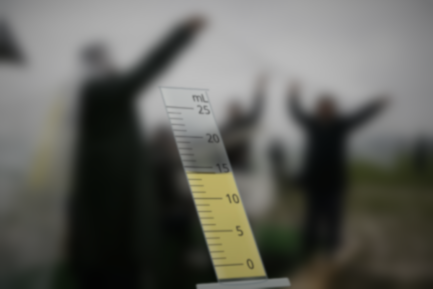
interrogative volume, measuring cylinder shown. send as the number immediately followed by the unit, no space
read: 14mL
